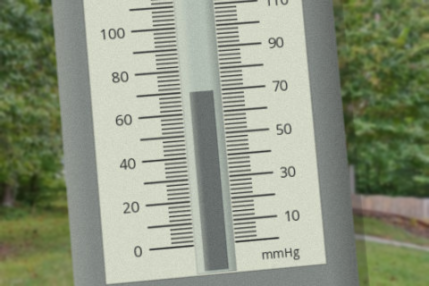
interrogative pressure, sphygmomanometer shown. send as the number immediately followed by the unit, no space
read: 70mmHg
